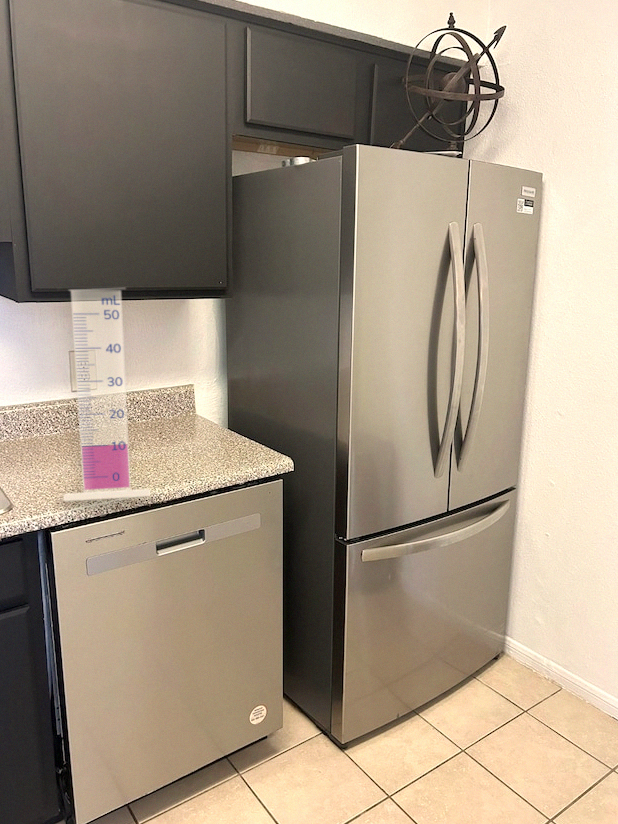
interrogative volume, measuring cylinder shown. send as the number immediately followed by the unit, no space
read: 10mL
